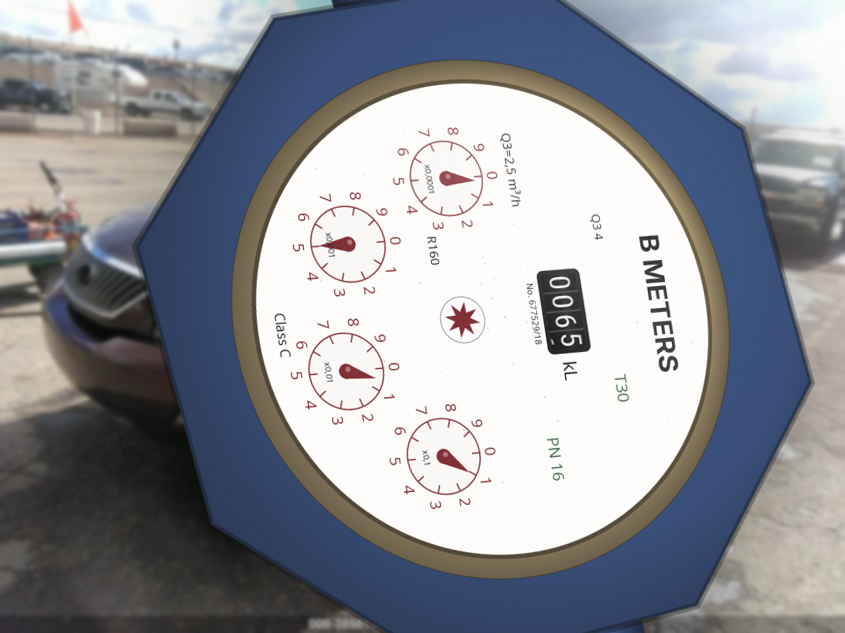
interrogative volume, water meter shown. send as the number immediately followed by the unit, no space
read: 65.1050kL
